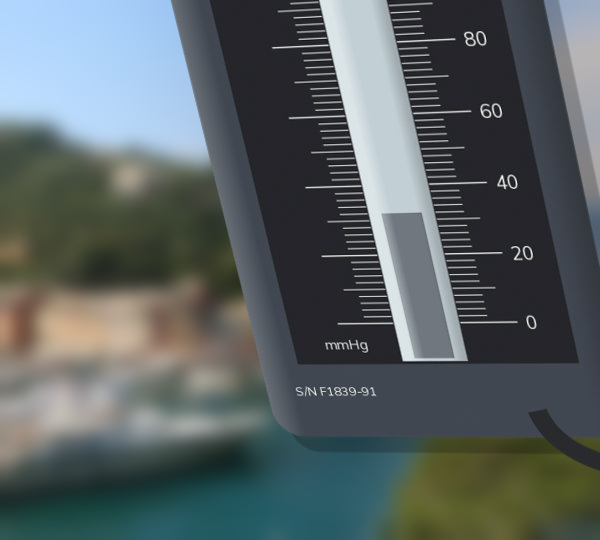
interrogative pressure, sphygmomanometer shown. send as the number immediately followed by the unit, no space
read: 32mmHg
